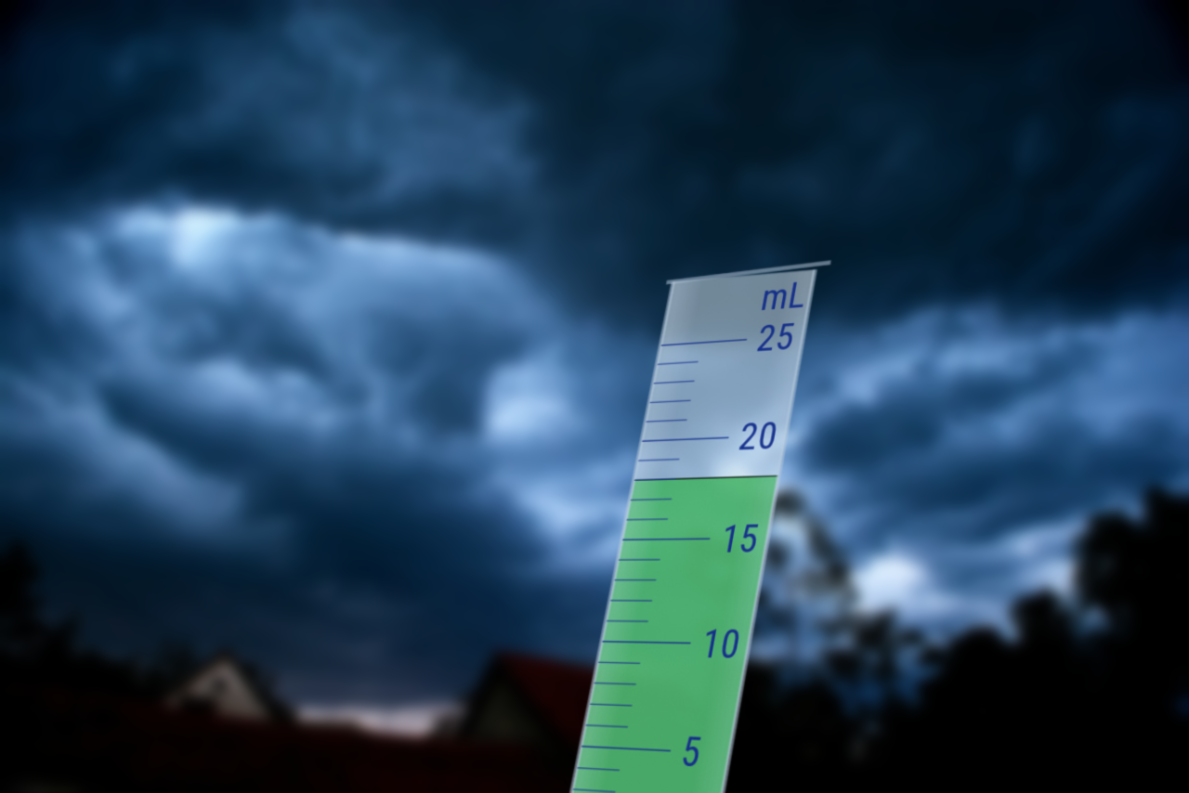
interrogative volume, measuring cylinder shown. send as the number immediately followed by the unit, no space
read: 18mL
